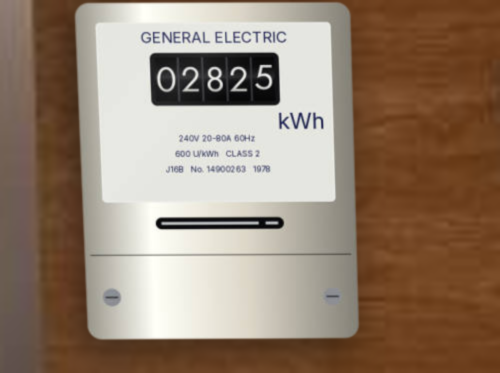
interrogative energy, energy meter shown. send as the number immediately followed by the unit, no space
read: 2825kWh
